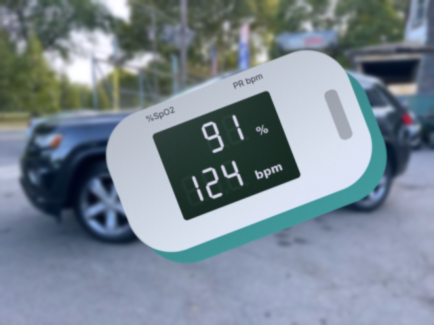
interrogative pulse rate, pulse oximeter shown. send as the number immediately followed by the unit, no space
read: 124bpm
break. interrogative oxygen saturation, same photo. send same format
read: 91%
